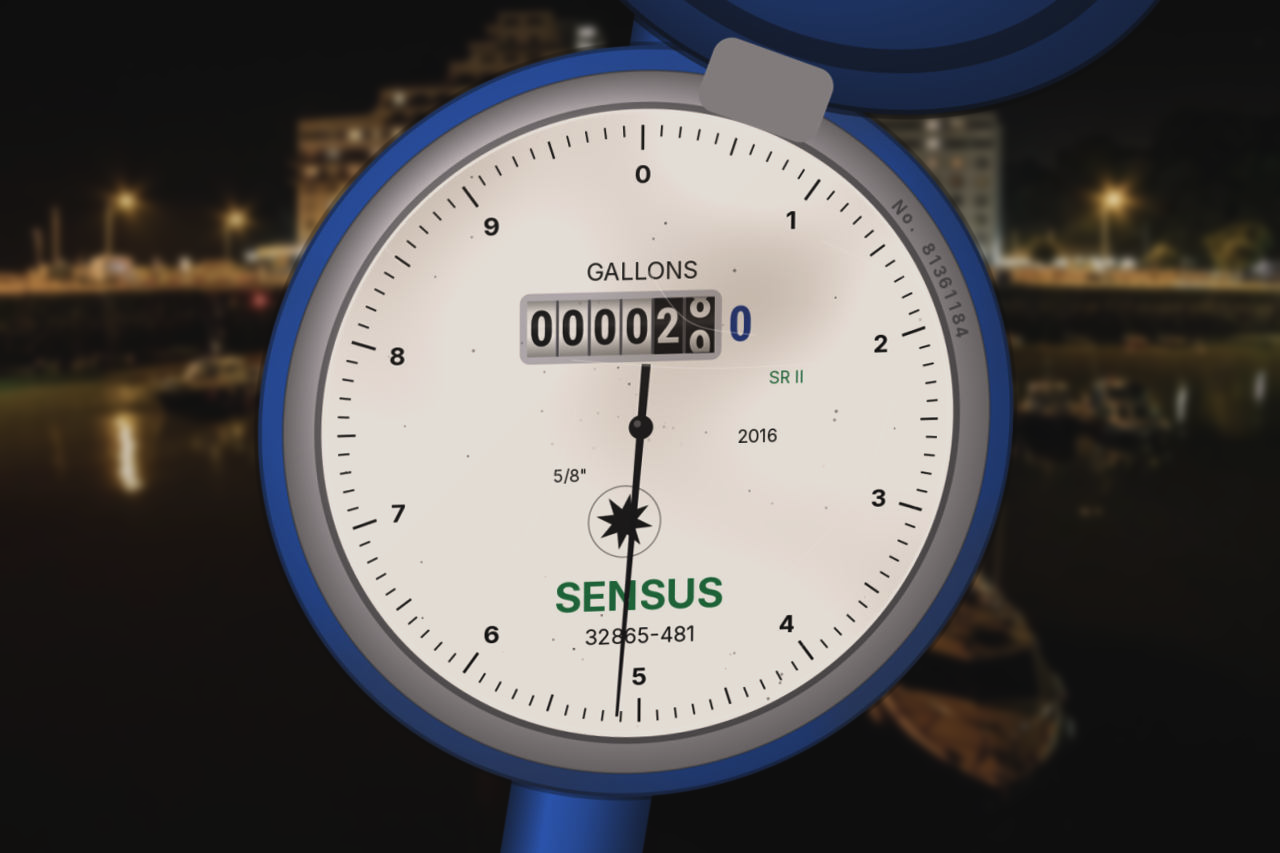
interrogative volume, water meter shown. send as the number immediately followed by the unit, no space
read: 285.1gal
